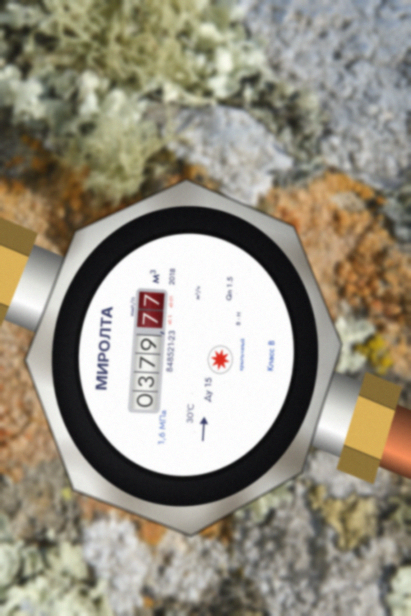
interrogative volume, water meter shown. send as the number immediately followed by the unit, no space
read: 379.77m³
